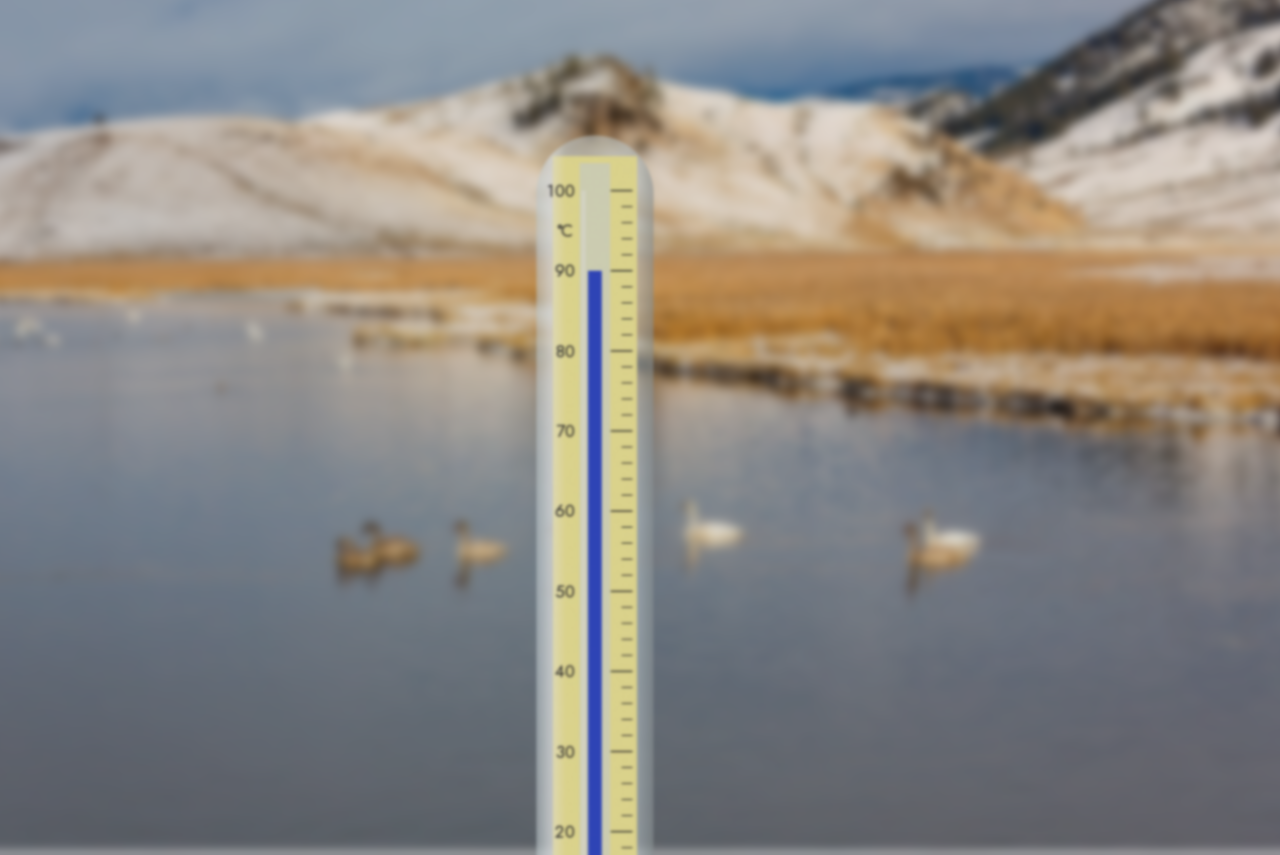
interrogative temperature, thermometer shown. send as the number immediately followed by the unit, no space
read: 90°C
